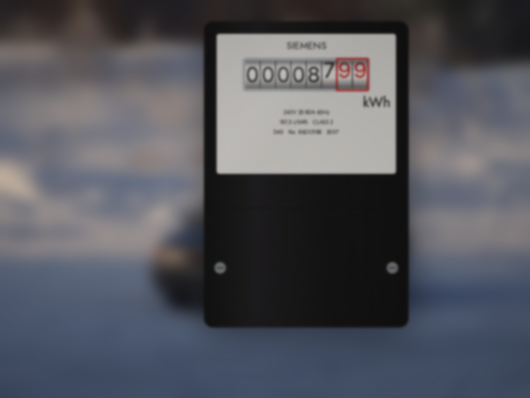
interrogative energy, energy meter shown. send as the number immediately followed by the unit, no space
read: 87.99kWh
